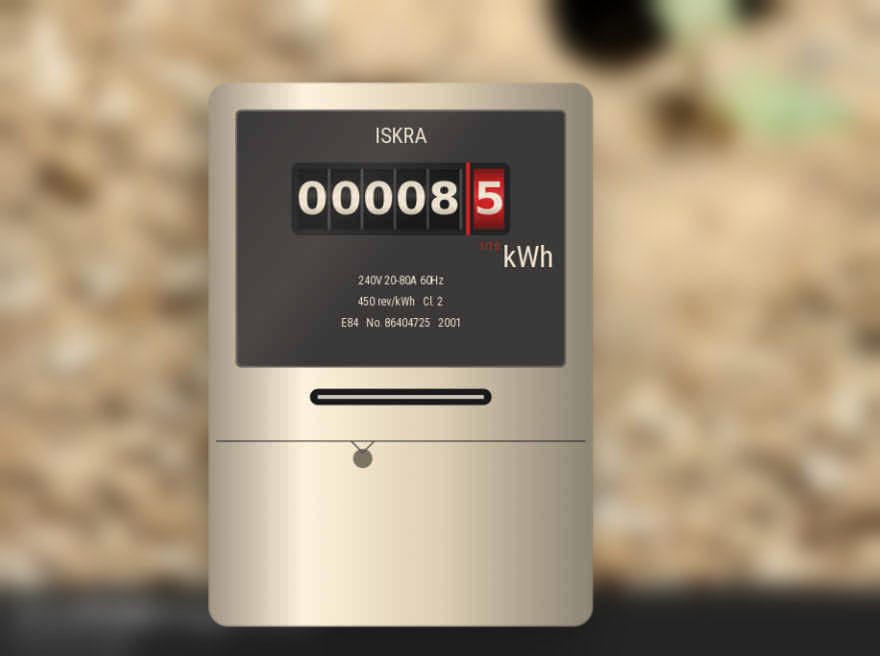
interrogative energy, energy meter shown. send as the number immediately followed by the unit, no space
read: 8.5kWh
